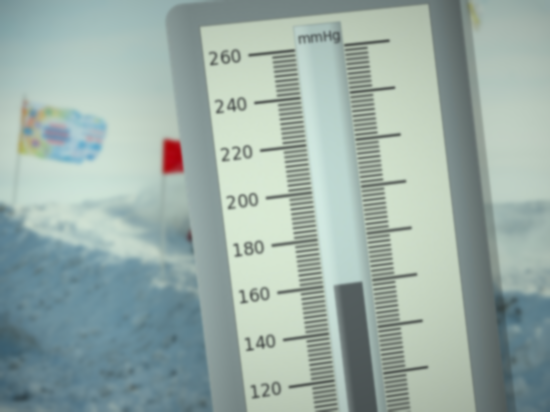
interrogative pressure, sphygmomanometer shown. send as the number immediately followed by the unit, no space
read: 160mmHg
